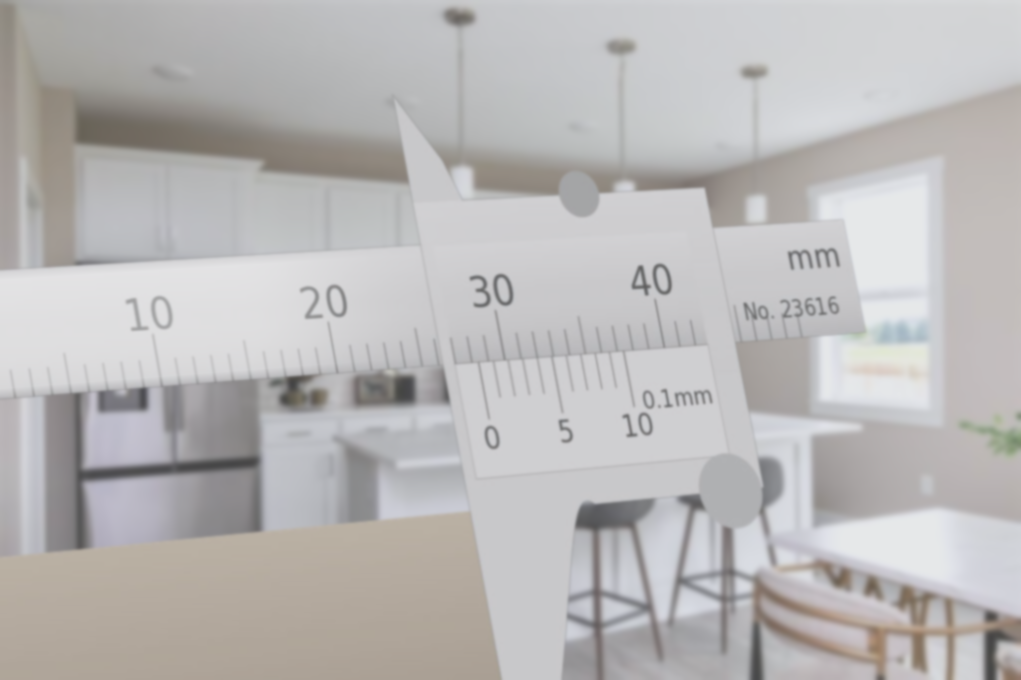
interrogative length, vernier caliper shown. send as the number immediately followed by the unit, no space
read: 28.4mm
